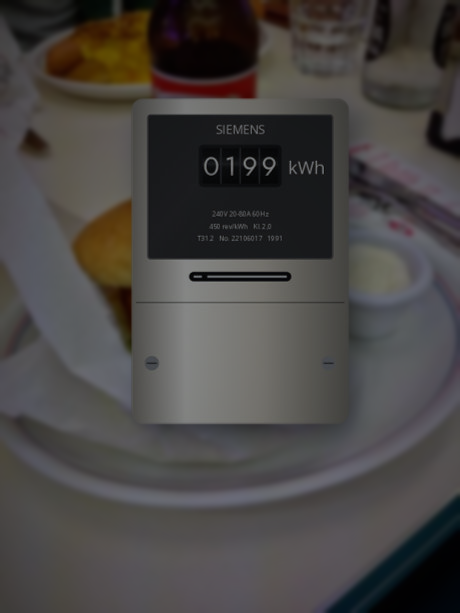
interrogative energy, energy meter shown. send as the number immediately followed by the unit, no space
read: 199kWh
